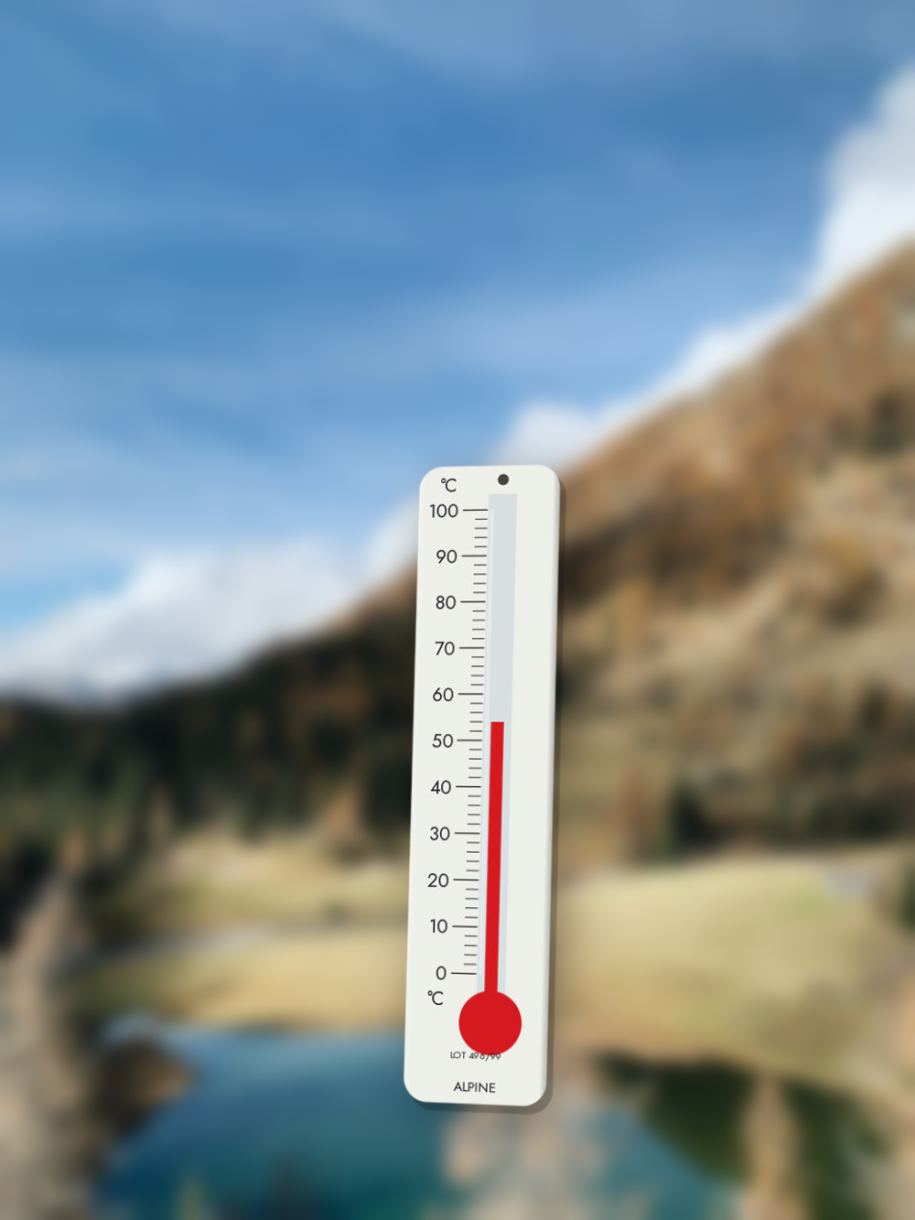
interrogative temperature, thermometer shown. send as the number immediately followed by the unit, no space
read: 54°C
